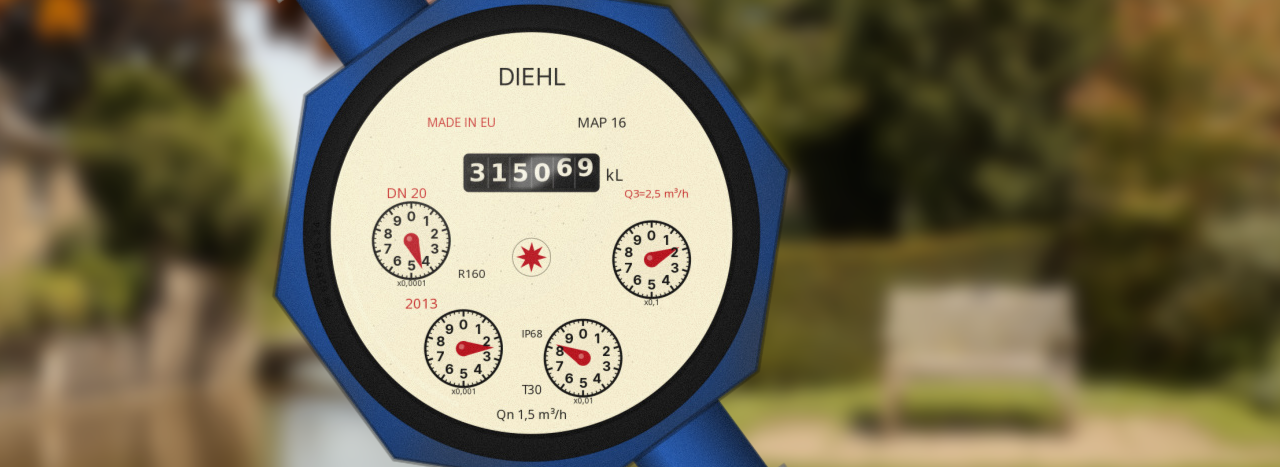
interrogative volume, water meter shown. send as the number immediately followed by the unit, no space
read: 315069.1824kL
